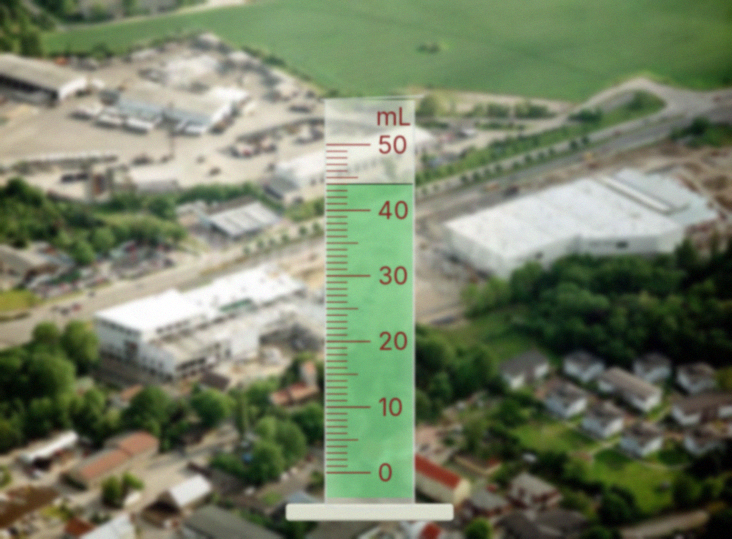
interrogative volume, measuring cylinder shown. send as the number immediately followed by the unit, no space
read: 44mL
